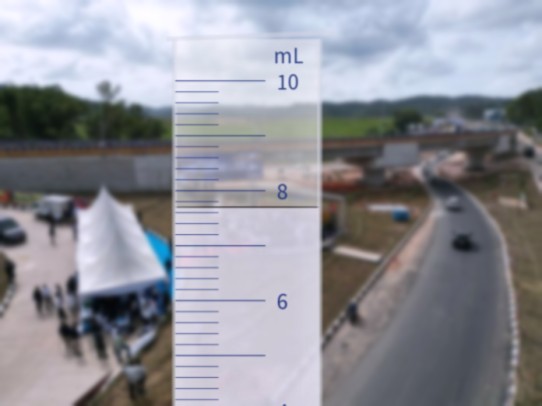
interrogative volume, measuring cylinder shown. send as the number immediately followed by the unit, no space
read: 7.7mL
